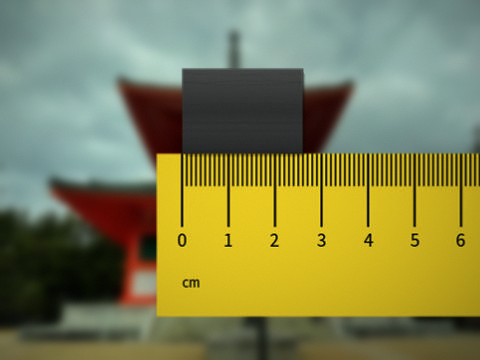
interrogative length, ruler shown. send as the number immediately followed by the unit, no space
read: 2.6cm
